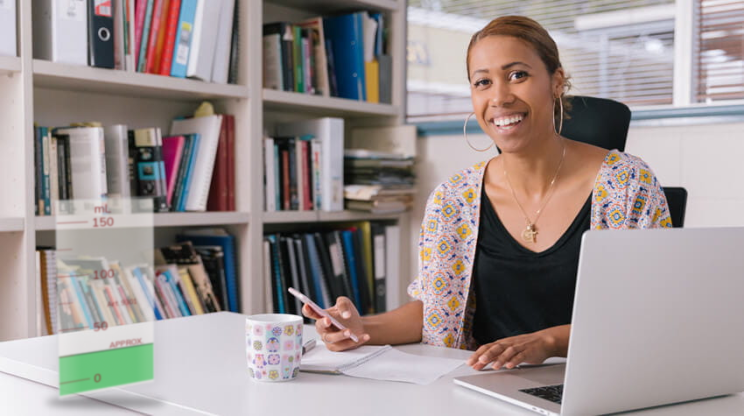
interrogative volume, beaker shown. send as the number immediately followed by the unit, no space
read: 25mL
